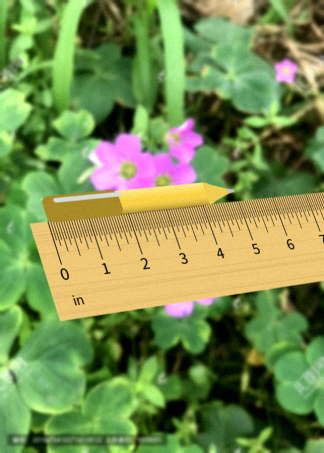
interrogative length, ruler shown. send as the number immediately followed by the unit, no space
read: 5in
